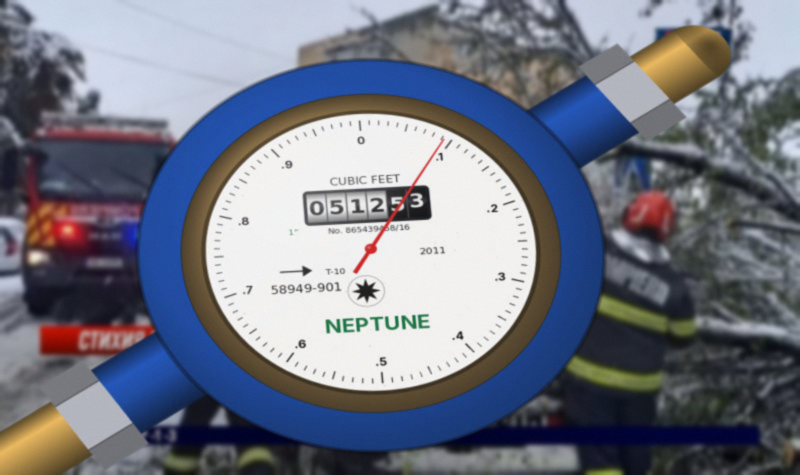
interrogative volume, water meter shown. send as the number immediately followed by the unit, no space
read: 51253.09ft³
